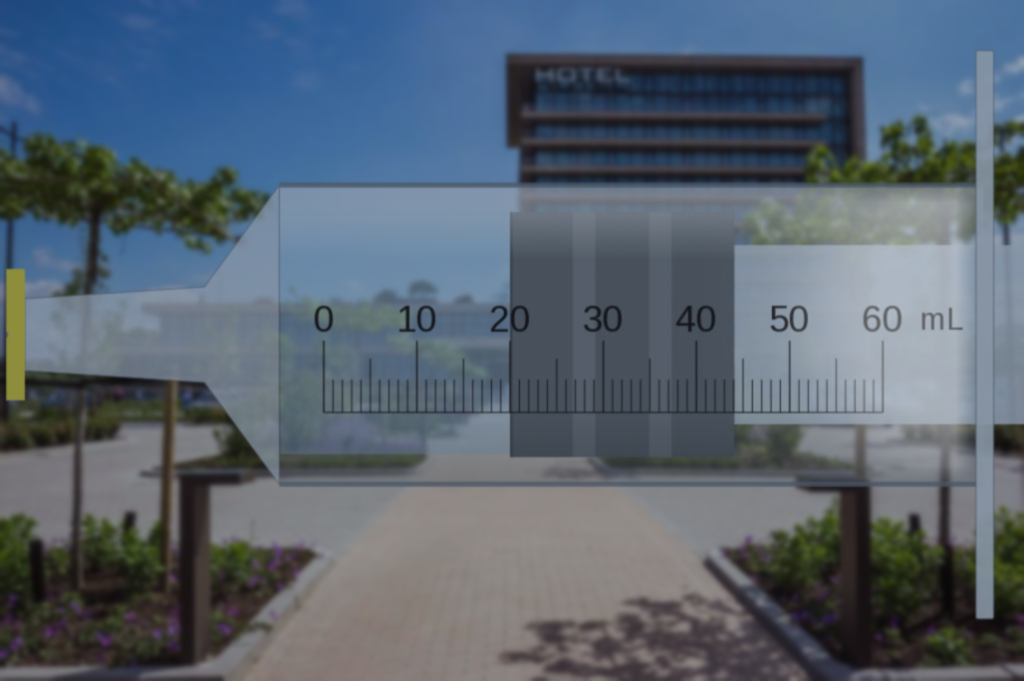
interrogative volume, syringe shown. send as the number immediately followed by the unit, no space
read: 20mL
